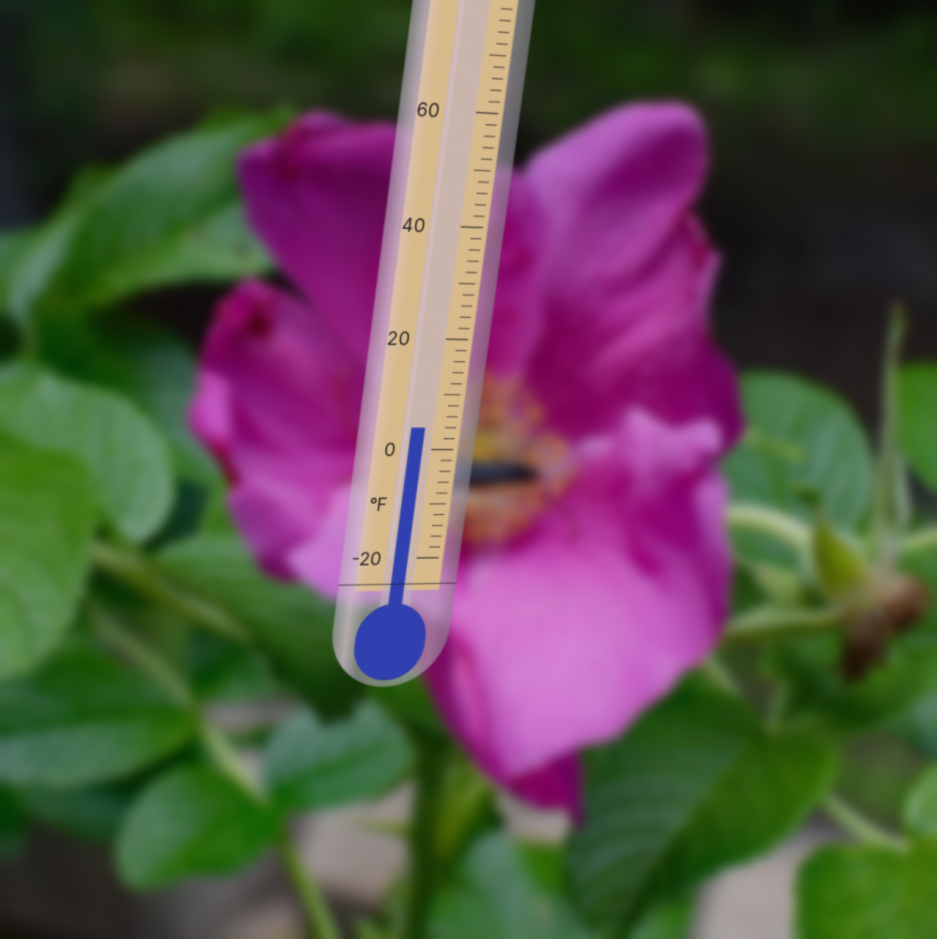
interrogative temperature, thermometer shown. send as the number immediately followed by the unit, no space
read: 4°F
